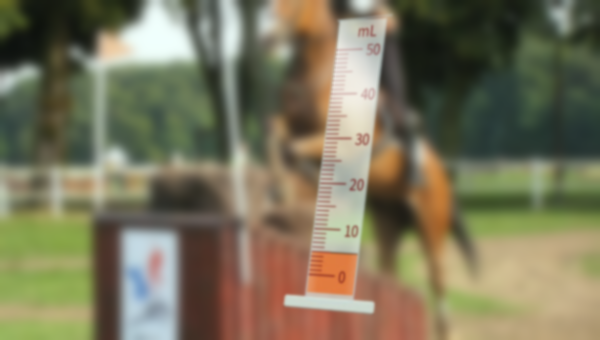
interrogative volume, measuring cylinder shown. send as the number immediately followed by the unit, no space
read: 5mL
